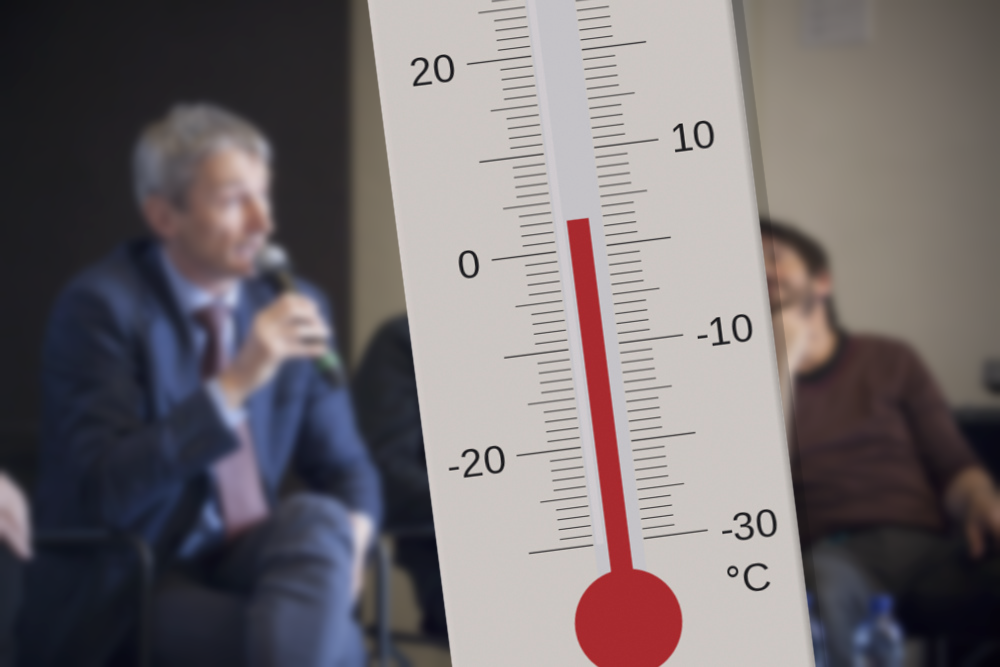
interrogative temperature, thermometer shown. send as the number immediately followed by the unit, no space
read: 3°C
